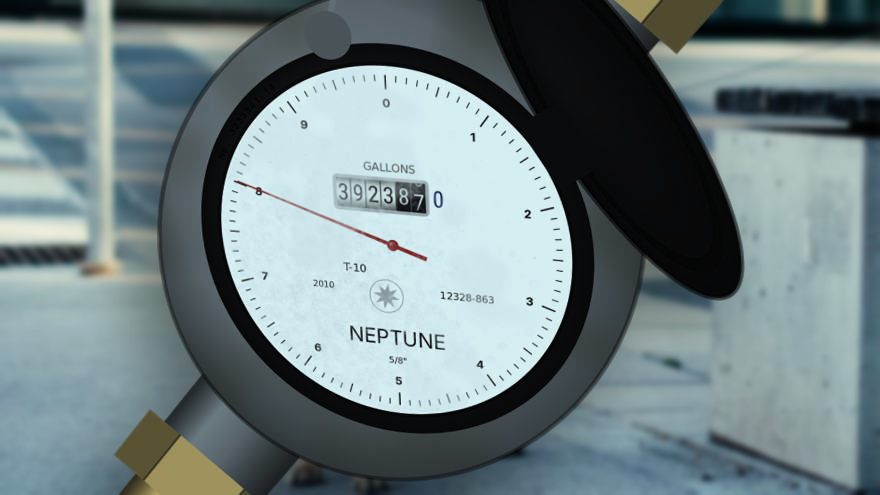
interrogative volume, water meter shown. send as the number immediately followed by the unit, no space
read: 3923868.0gal
